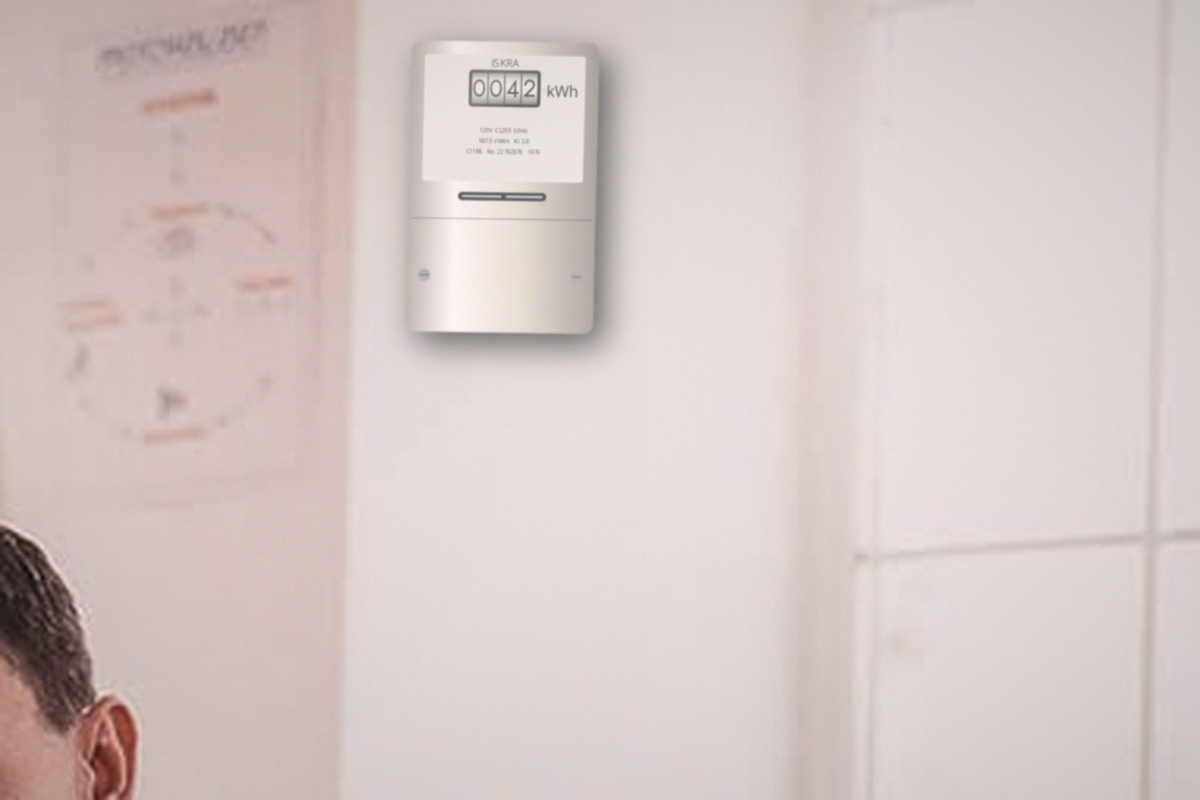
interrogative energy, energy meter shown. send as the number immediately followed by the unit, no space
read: 42kWh
